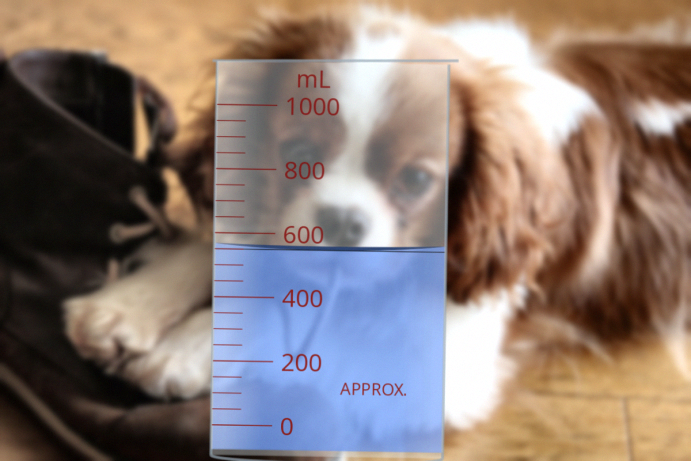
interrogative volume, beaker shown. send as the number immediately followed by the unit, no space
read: 550mL
